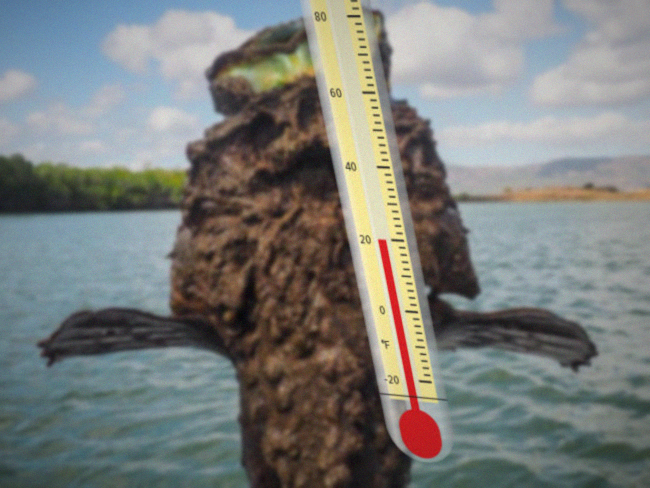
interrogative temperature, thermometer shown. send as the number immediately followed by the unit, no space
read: 20°F
